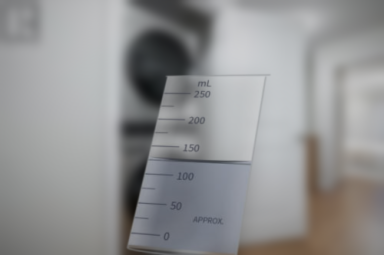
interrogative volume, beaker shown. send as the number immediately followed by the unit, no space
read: 125mL
